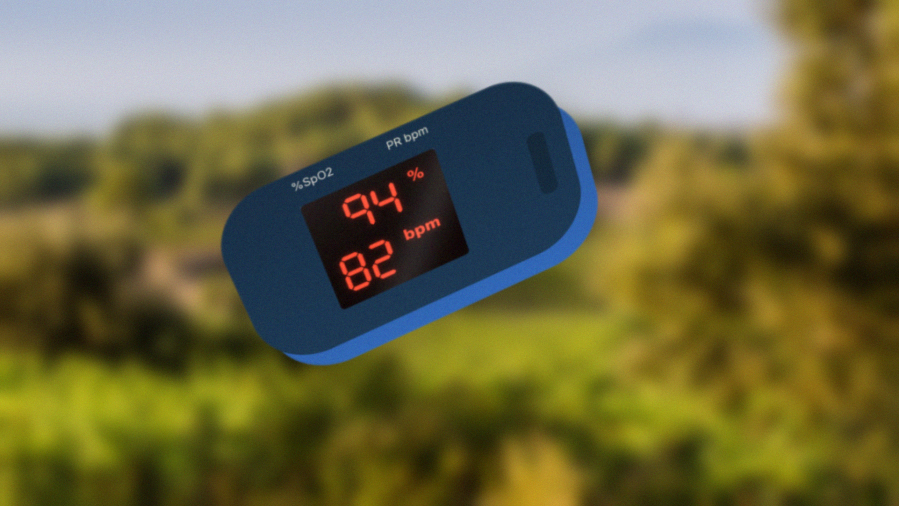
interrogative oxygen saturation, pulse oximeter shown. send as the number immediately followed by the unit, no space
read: 94%
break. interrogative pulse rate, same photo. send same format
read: 82bpm
